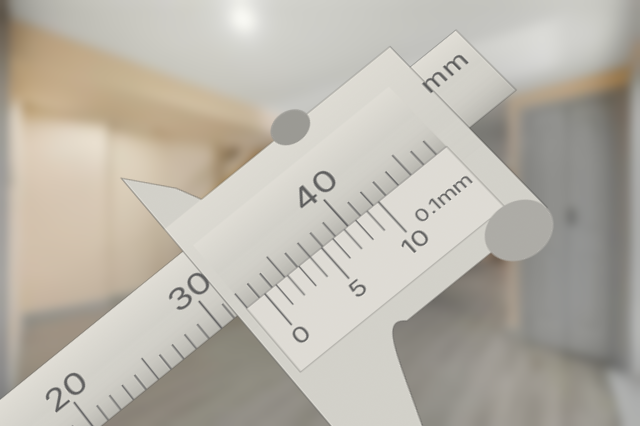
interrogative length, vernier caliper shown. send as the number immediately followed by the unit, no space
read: 33.4mm
